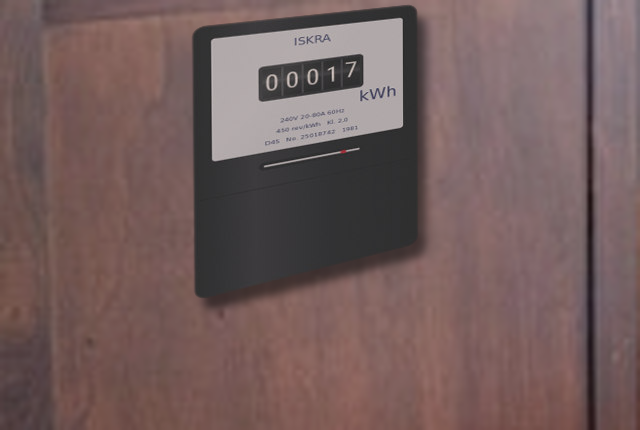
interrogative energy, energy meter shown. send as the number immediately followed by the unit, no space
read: 17kWh
